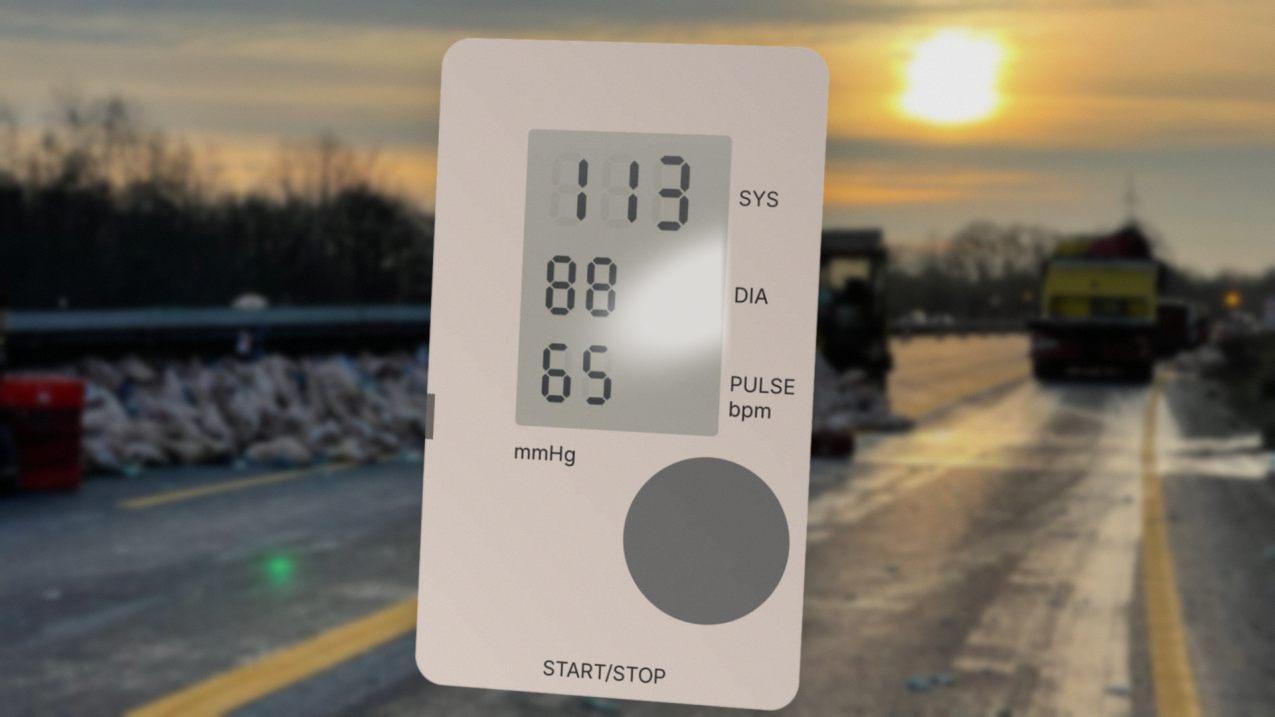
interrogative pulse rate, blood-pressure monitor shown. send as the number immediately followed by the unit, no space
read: 65bpm
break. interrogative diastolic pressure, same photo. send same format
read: 88mmHg
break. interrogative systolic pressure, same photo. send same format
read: 113mmHg
